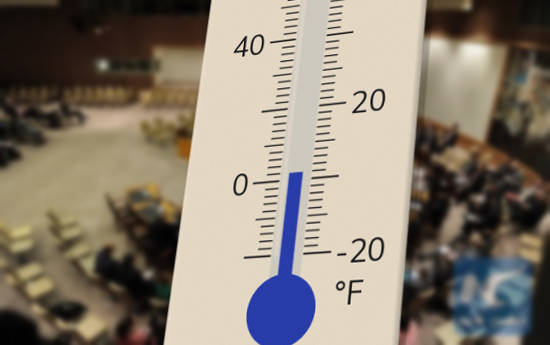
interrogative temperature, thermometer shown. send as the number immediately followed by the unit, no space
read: 2°F
